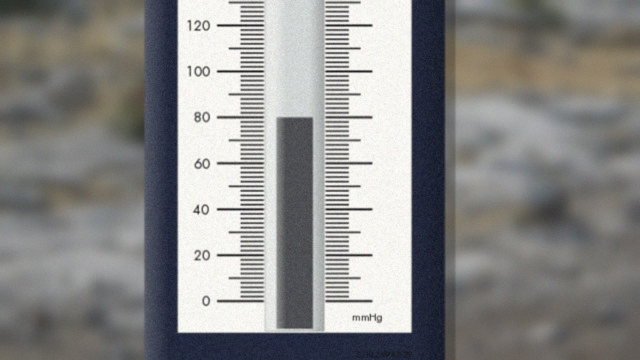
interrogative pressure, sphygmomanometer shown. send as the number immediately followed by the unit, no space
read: 80mmHg
